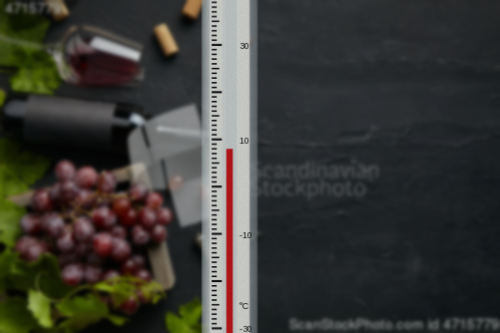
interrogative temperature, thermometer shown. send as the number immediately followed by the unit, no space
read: 8°C
